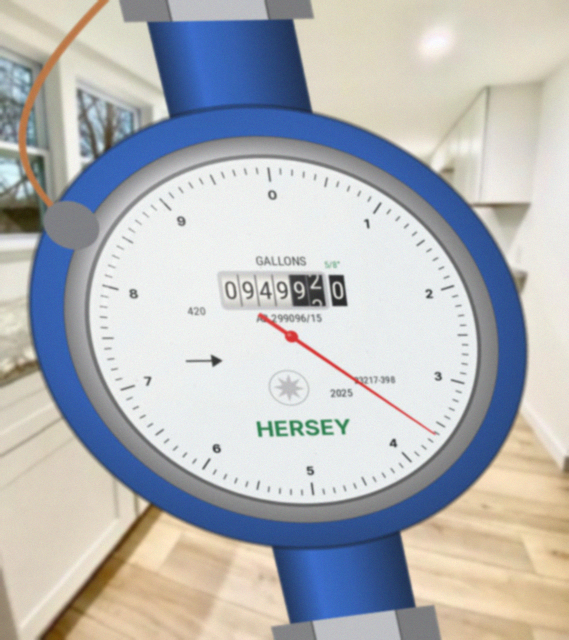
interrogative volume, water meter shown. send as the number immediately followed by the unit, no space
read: 949923.6gal
